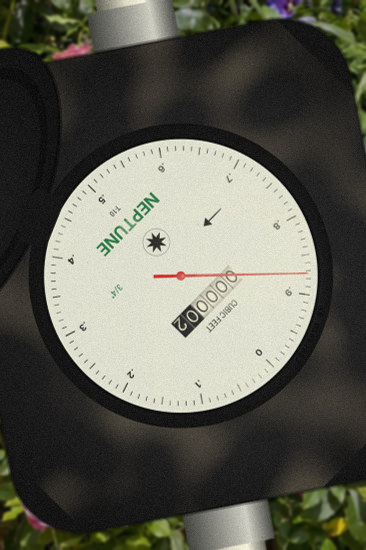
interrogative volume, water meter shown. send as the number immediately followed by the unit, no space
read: 1.87ft³
